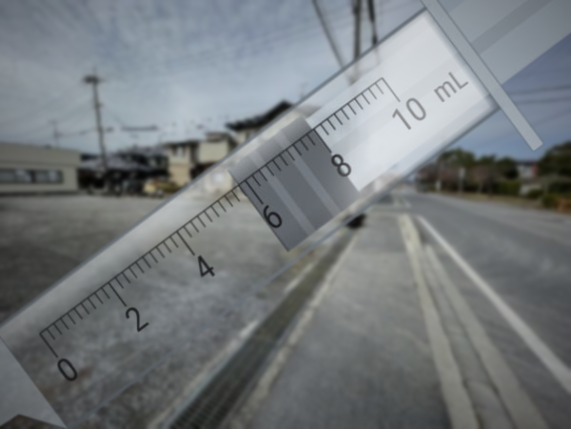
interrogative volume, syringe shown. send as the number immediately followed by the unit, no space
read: 5.8mL
